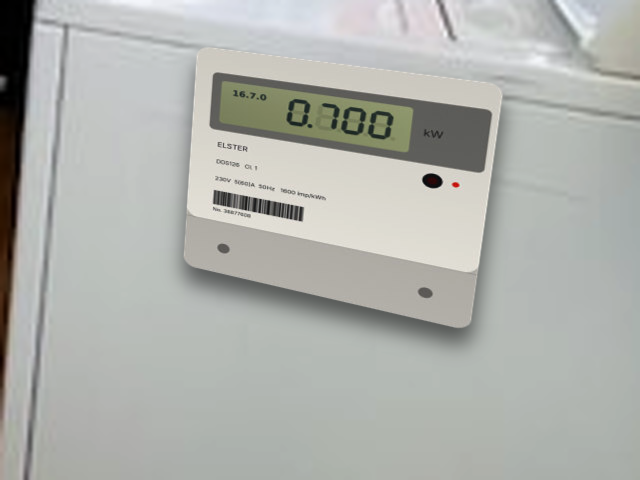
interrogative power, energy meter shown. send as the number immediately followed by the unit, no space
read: 0.700kW
